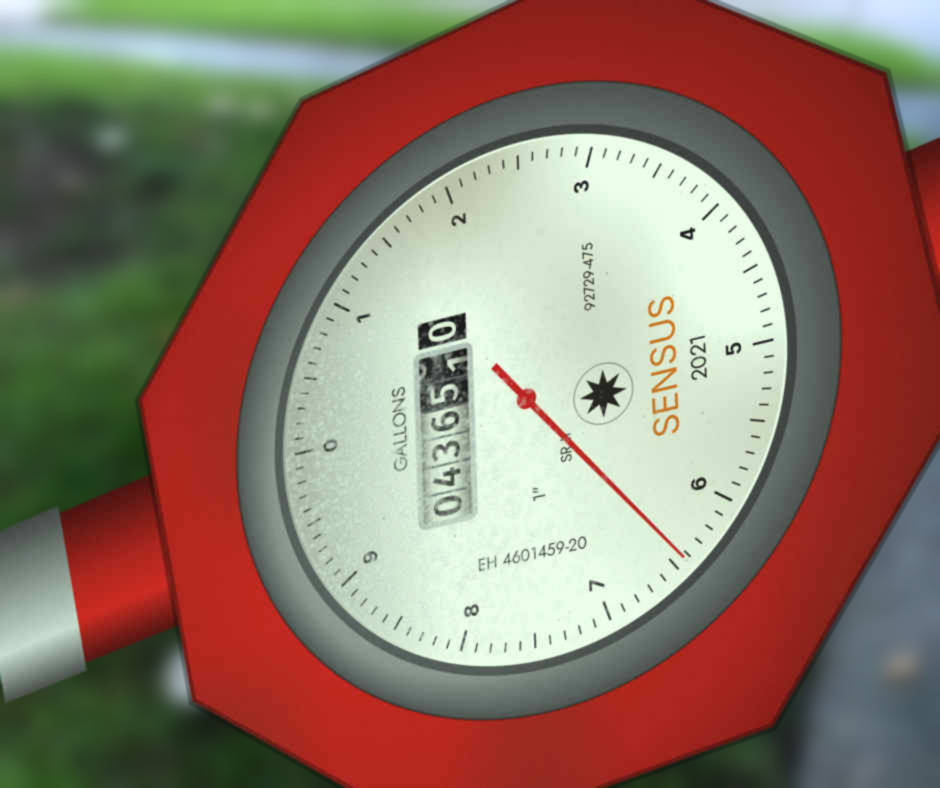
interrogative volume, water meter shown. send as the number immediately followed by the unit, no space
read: 436506.4gal
